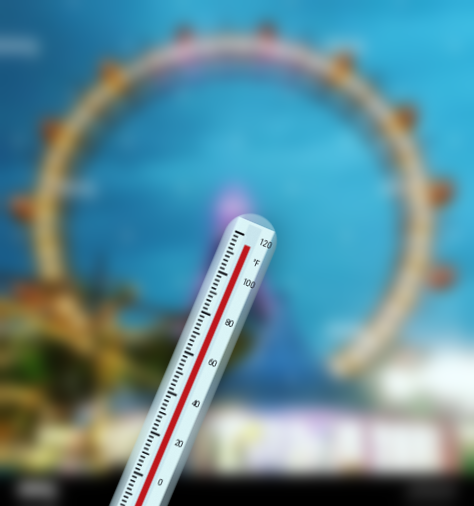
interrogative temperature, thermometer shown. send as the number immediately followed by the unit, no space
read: 116°F
